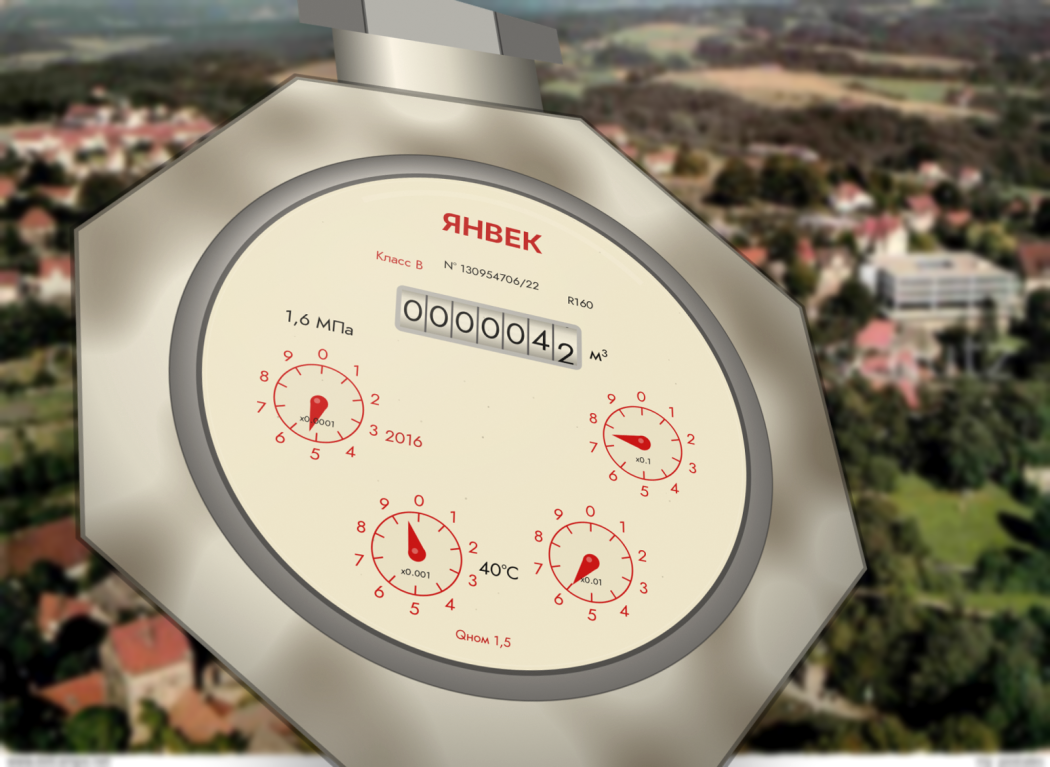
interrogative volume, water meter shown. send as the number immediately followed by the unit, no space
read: 41.7595m³
